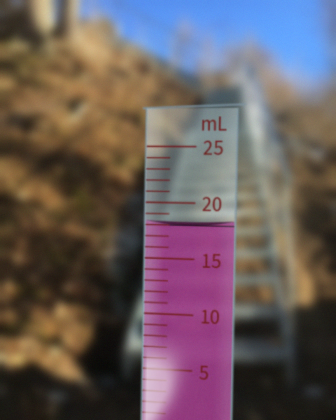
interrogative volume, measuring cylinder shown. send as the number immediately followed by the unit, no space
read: 18mL
